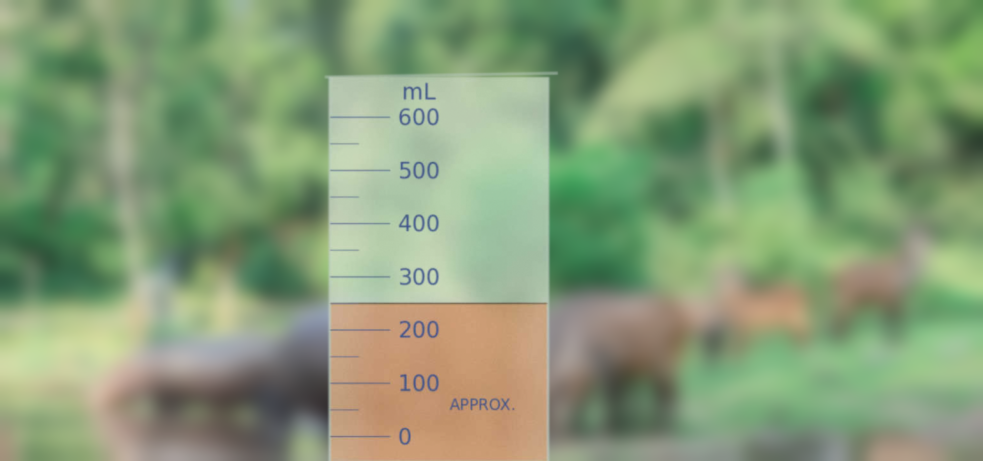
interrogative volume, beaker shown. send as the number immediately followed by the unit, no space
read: 250mL
